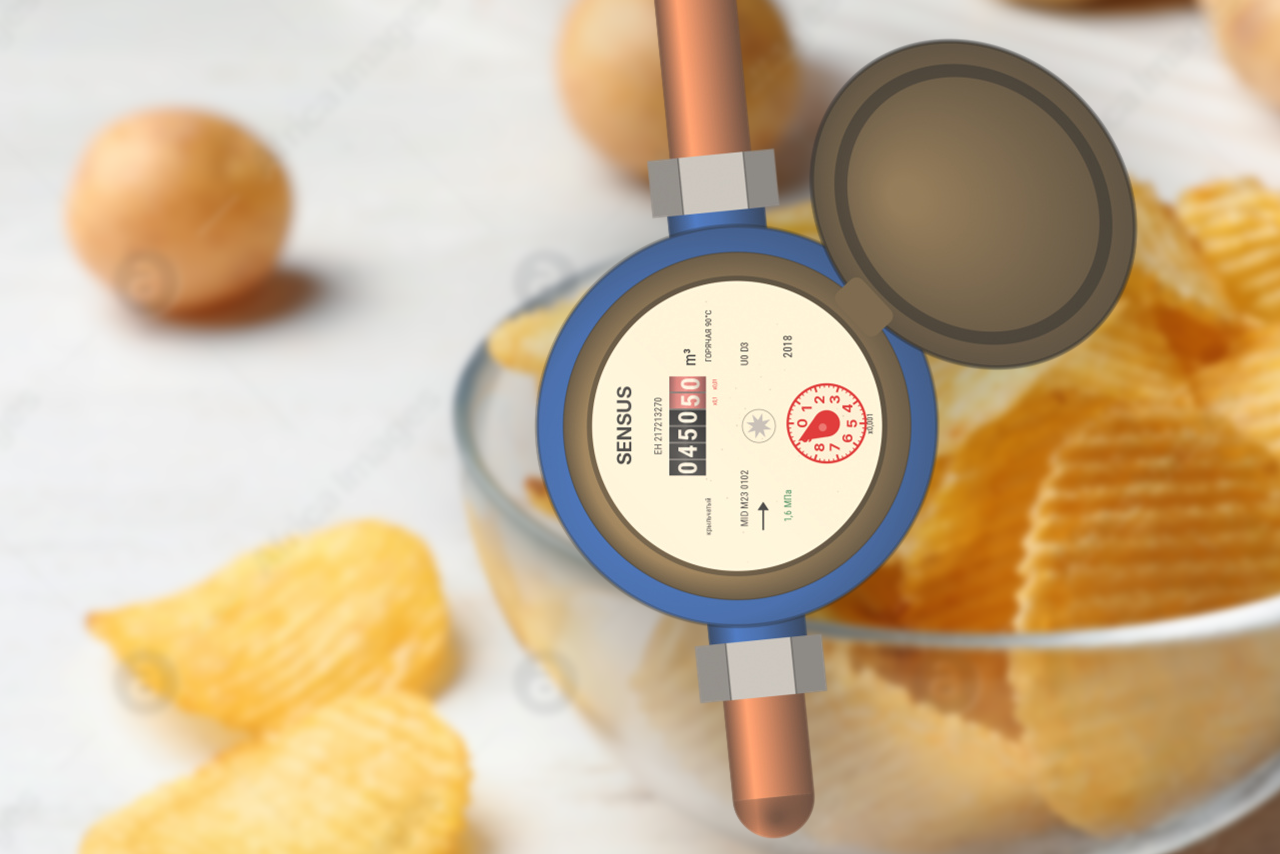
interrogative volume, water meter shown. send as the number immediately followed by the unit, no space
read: 450.499m³
